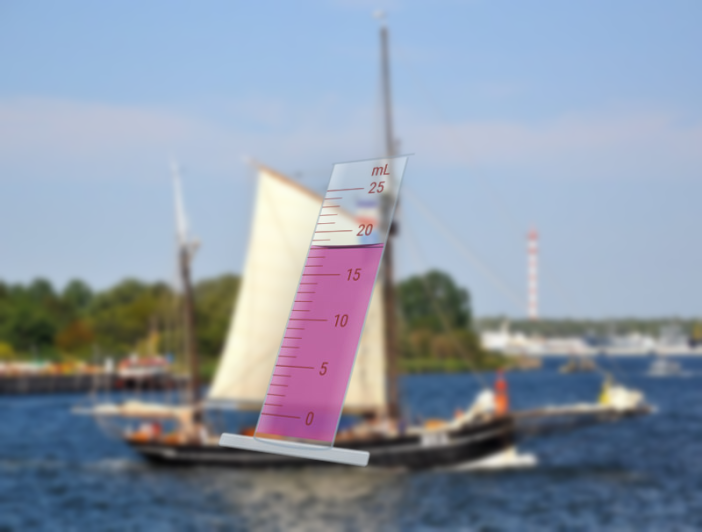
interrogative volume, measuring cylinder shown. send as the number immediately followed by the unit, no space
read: 18mL
